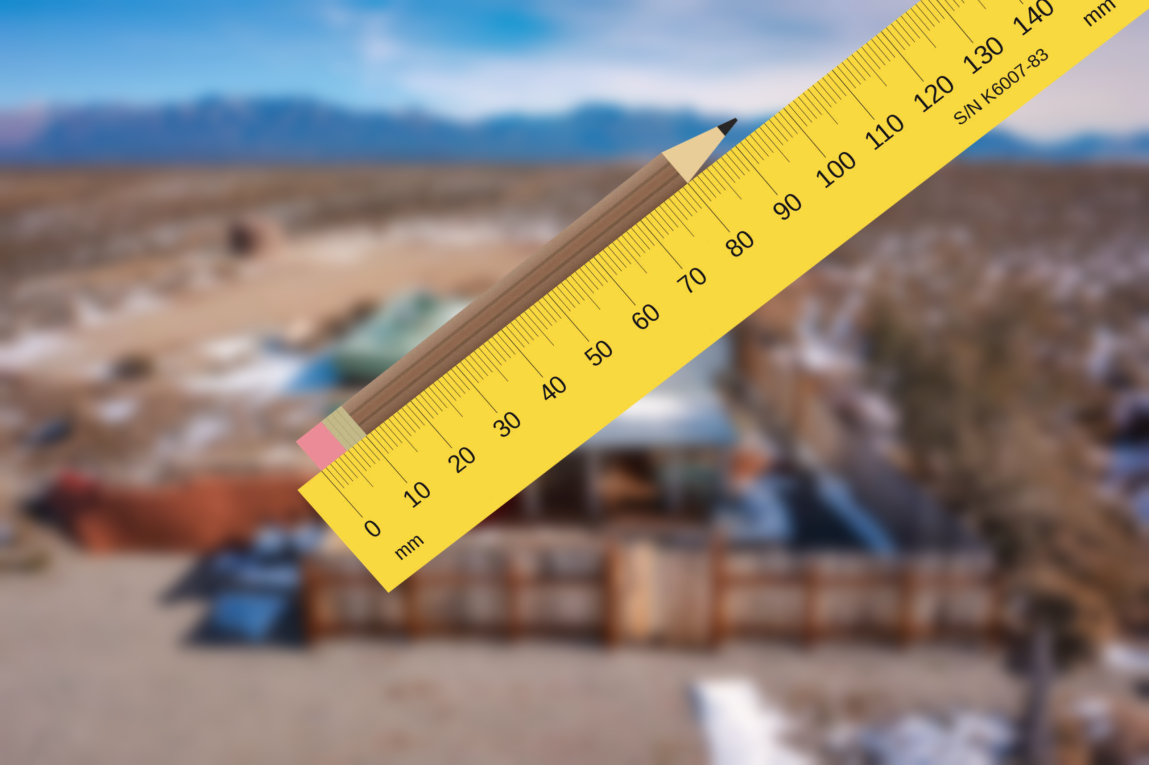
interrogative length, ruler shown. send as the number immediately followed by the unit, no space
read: 93mm
